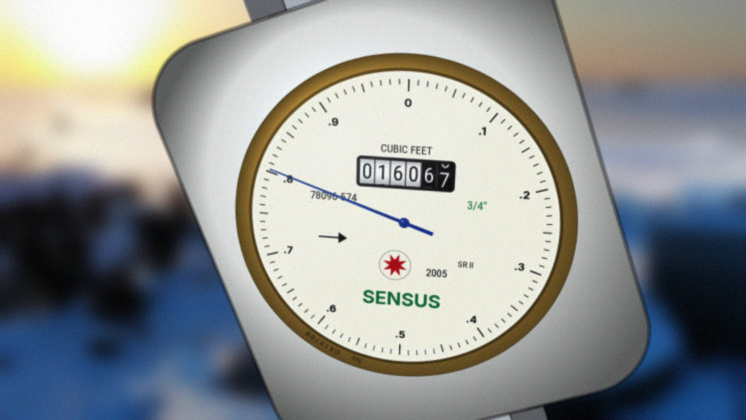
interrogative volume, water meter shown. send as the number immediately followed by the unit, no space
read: 16066.80ft³
